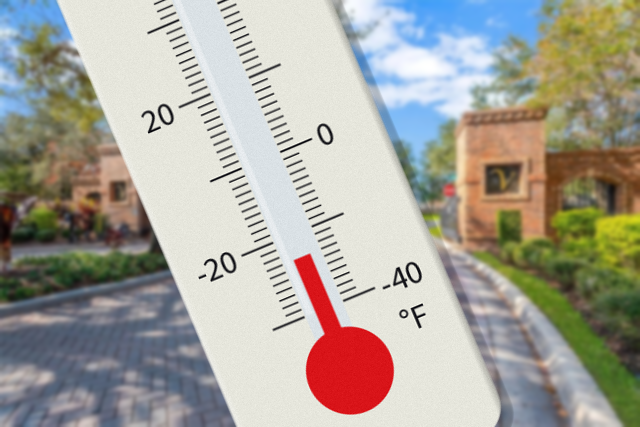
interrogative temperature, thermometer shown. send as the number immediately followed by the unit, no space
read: -26°F
